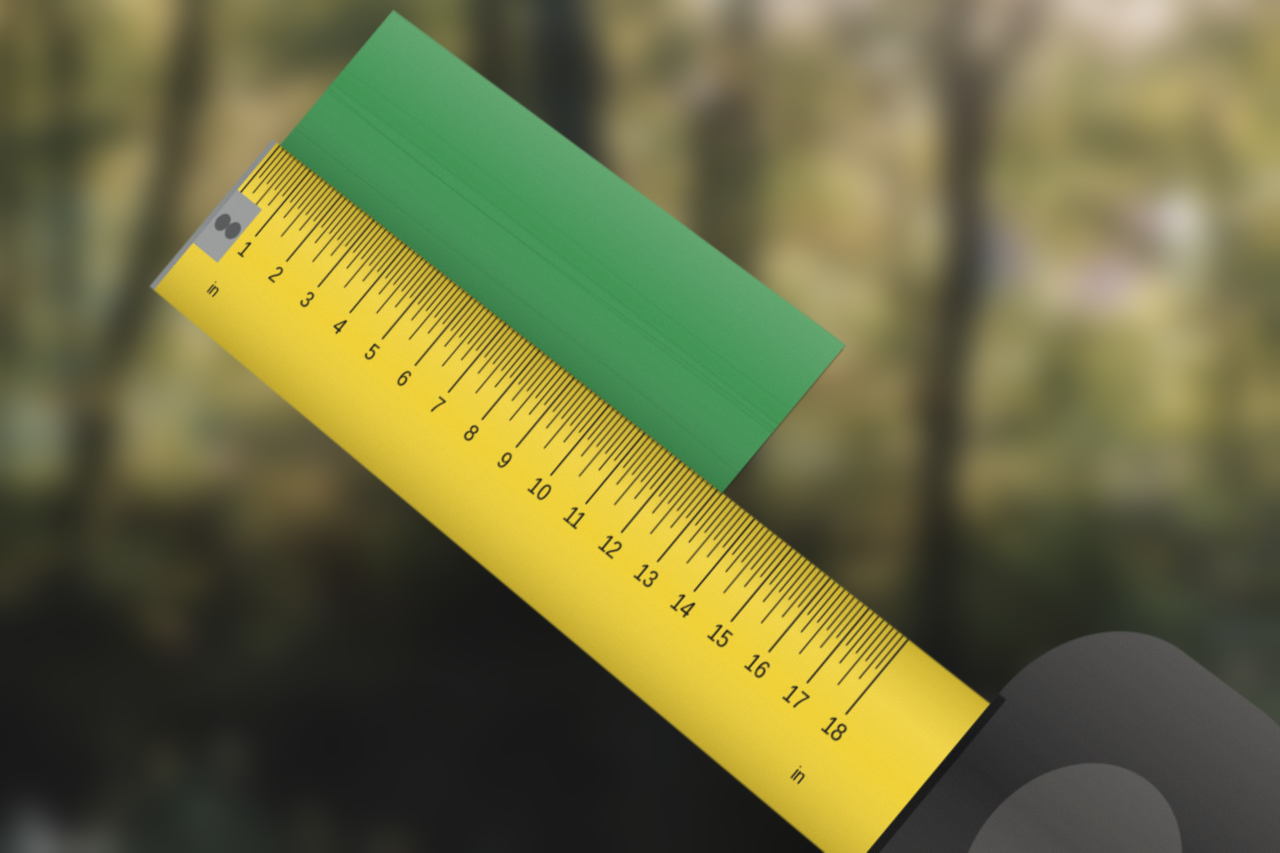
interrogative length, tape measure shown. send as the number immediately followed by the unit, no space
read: 13.125in
